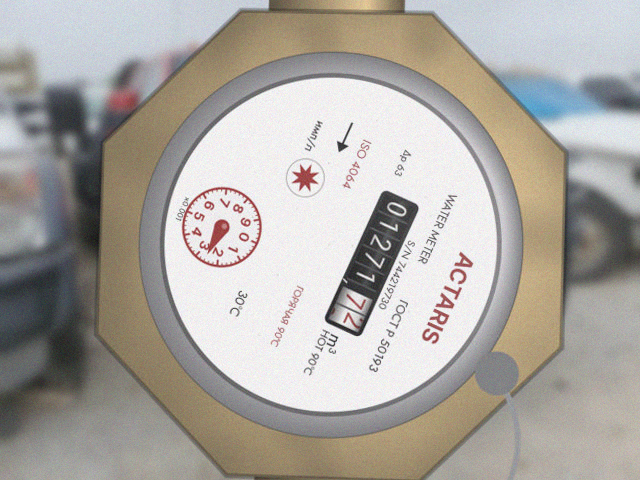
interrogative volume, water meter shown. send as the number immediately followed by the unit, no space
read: 1271.722m³
